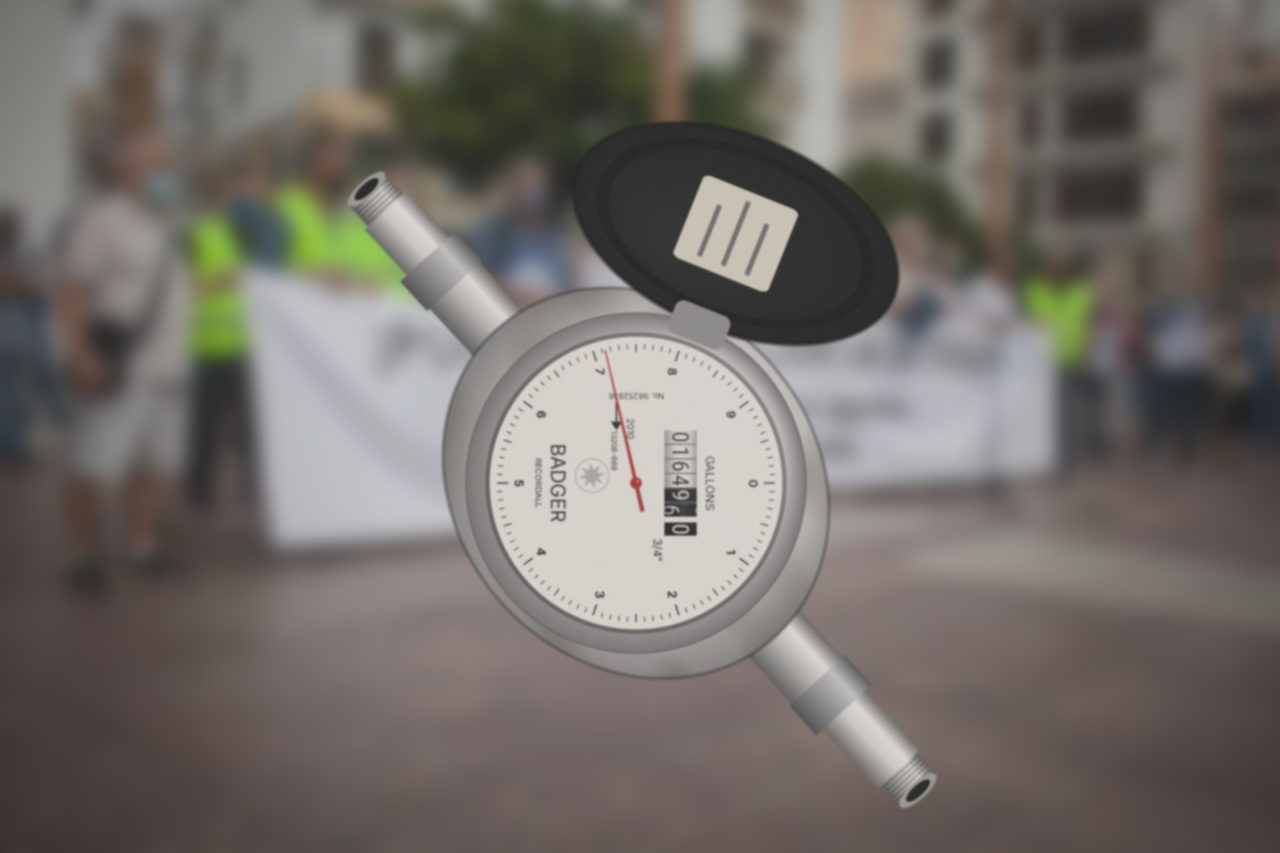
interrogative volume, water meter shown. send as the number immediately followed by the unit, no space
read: 164957.1gal
